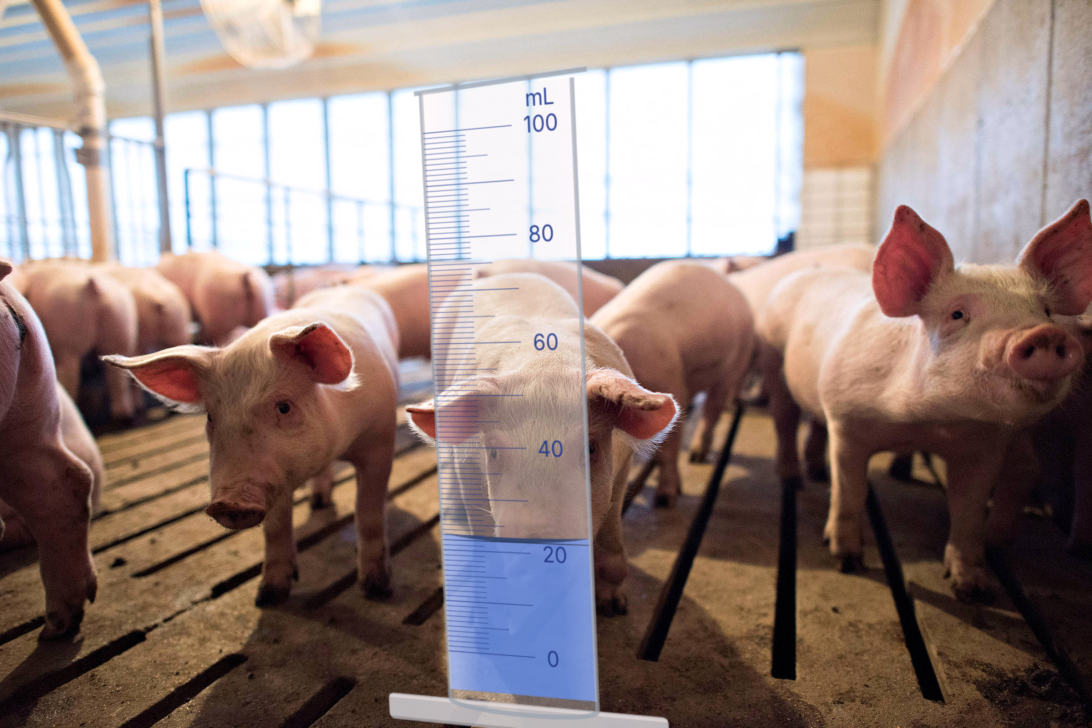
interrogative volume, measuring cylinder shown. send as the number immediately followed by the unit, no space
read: 22mL
